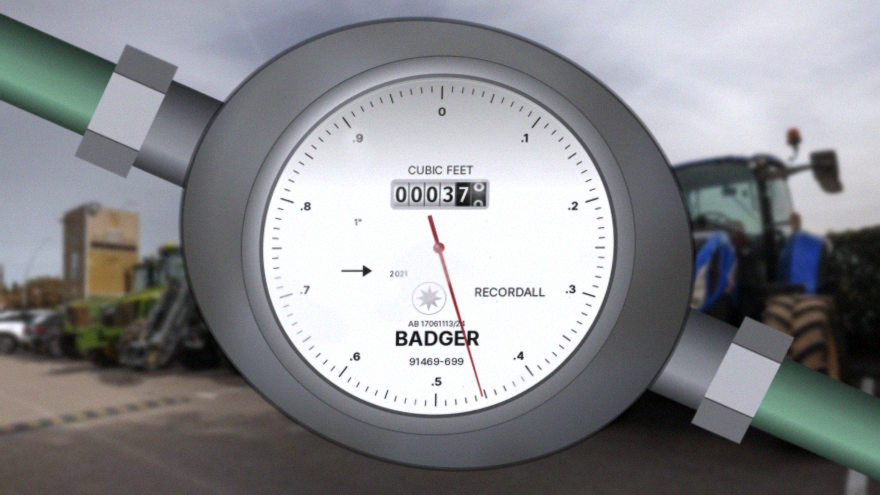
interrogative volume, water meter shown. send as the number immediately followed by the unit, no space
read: 378.45ft³
